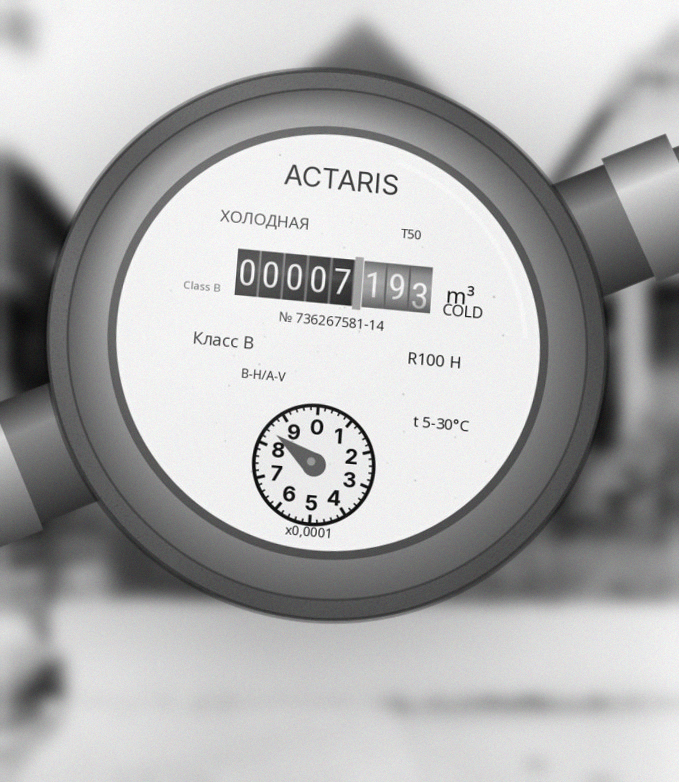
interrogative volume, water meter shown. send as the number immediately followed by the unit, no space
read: 7.1928m³
